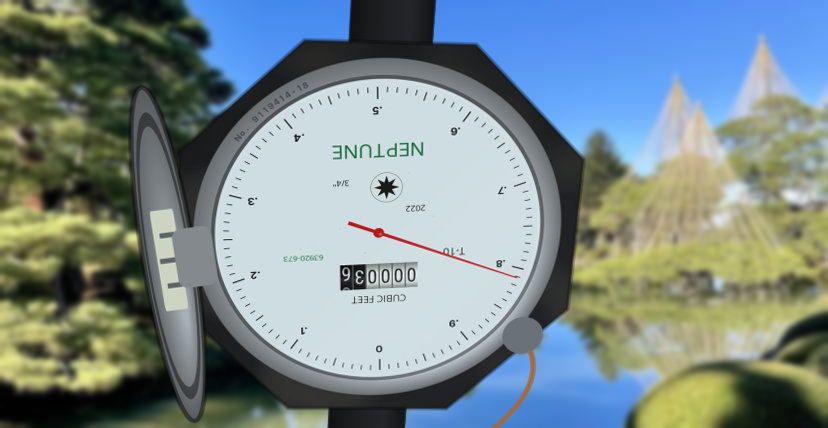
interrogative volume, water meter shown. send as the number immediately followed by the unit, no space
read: 35.81ft³
